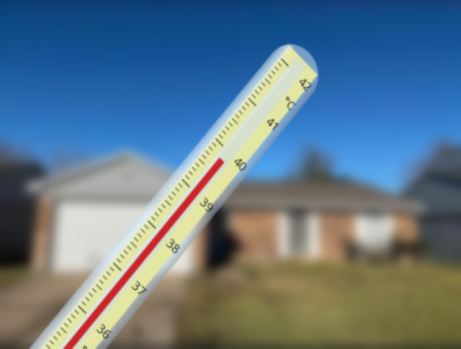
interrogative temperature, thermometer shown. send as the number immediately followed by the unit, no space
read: 39.8°C
